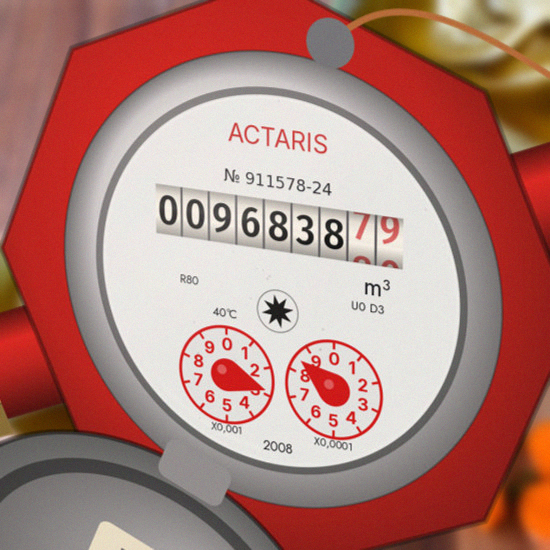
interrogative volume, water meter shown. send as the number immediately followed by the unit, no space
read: 96838.7928m³
